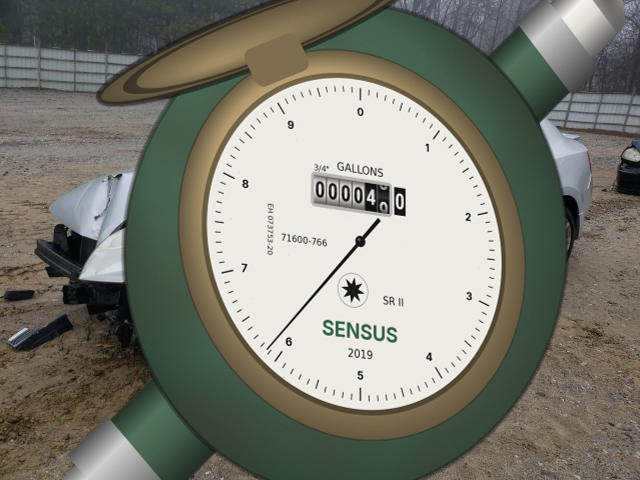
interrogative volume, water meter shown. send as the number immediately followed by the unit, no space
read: 486.1gal
